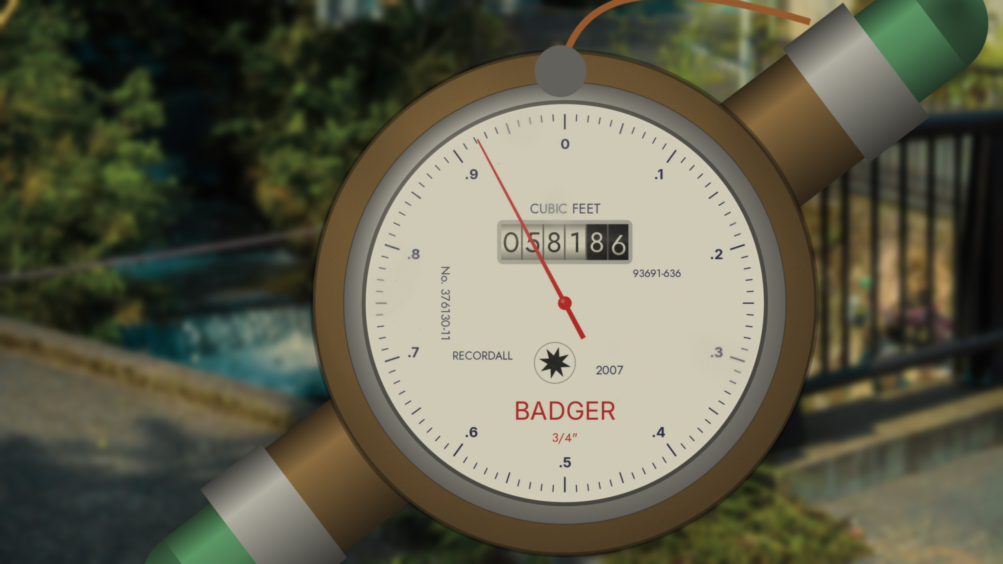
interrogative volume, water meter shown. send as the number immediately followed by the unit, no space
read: 58185.92ft³
